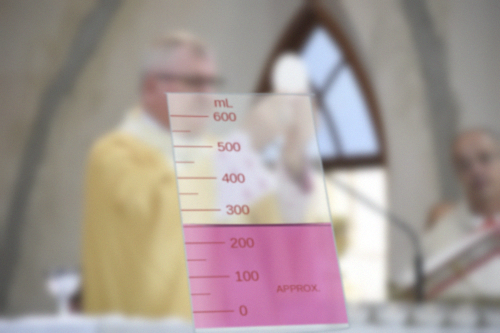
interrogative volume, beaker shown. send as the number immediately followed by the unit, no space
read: 250mL
